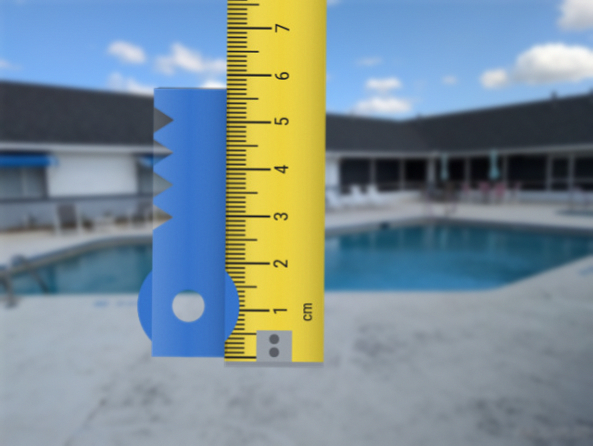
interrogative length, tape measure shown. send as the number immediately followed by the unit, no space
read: 5.7cm
